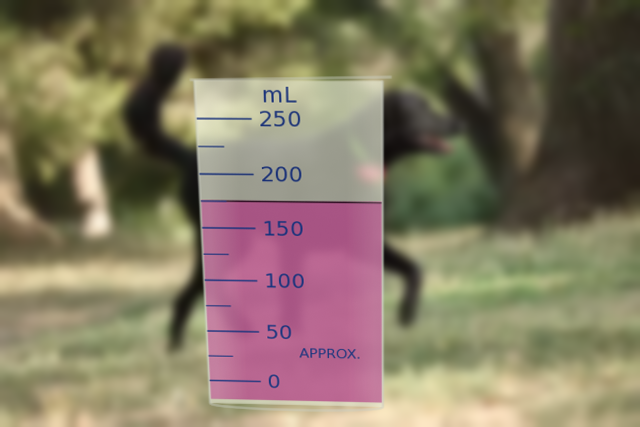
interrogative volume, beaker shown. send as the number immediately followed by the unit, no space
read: 175mL
